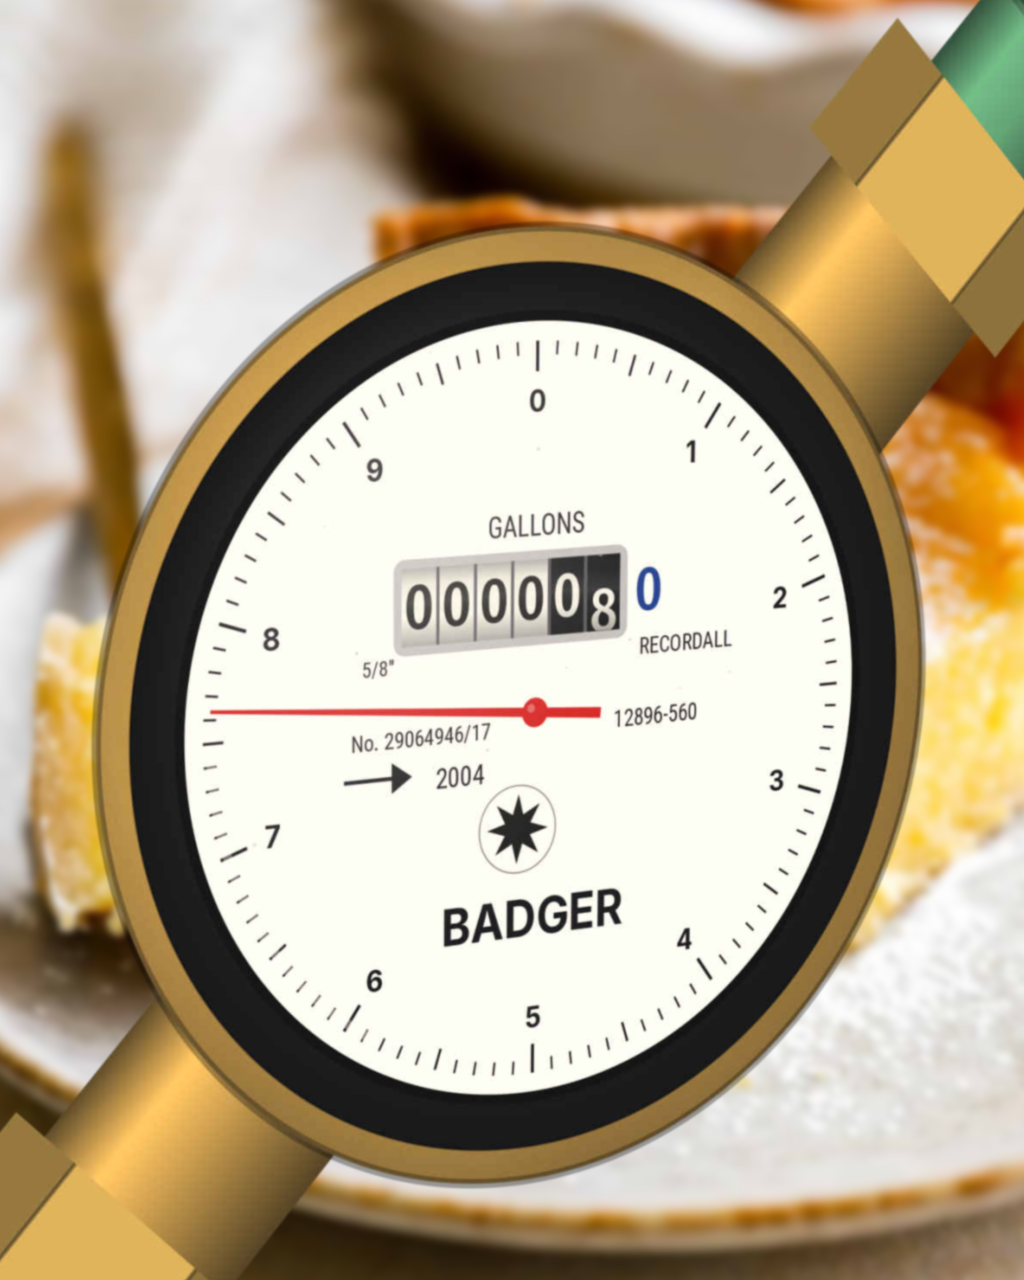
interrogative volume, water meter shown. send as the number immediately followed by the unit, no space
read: 77.6gal
